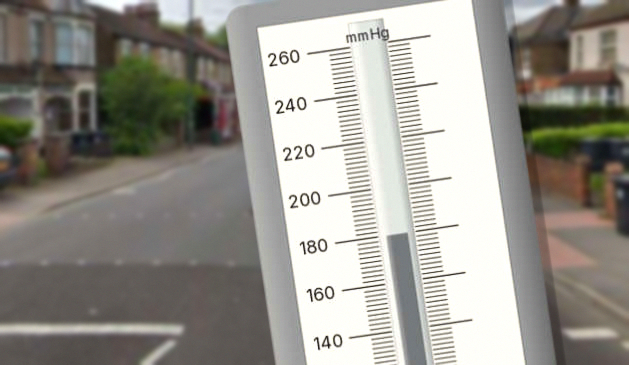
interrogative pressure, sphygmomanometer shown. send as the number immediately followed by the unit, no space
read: 180mmHg
